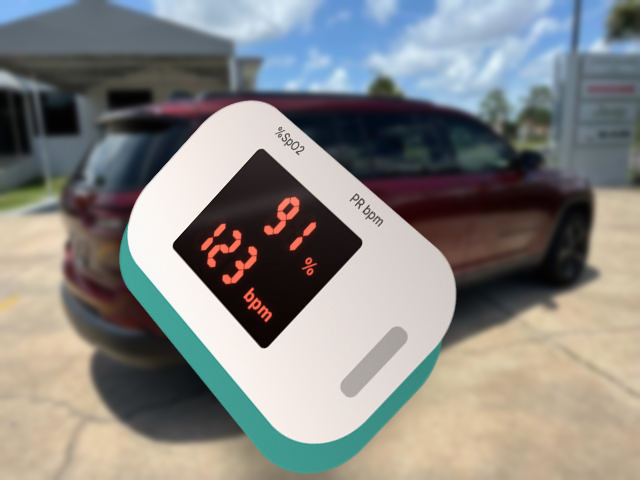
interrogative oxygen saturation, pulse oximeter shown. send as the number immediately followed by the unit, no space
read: 91%
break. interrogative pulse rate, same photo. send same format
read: 123bpm
